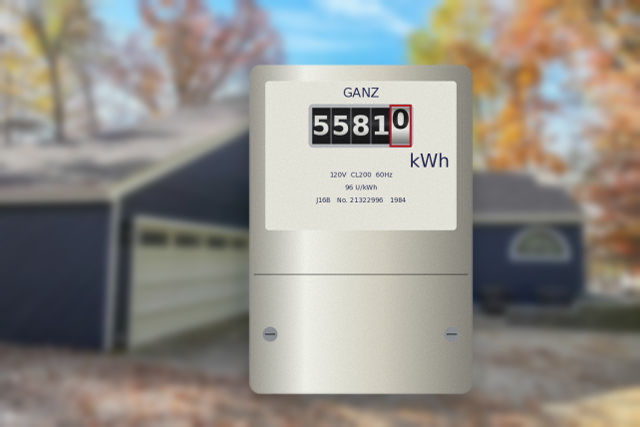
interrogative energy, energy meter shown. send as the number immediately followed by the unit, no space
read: 5581.0kWh
